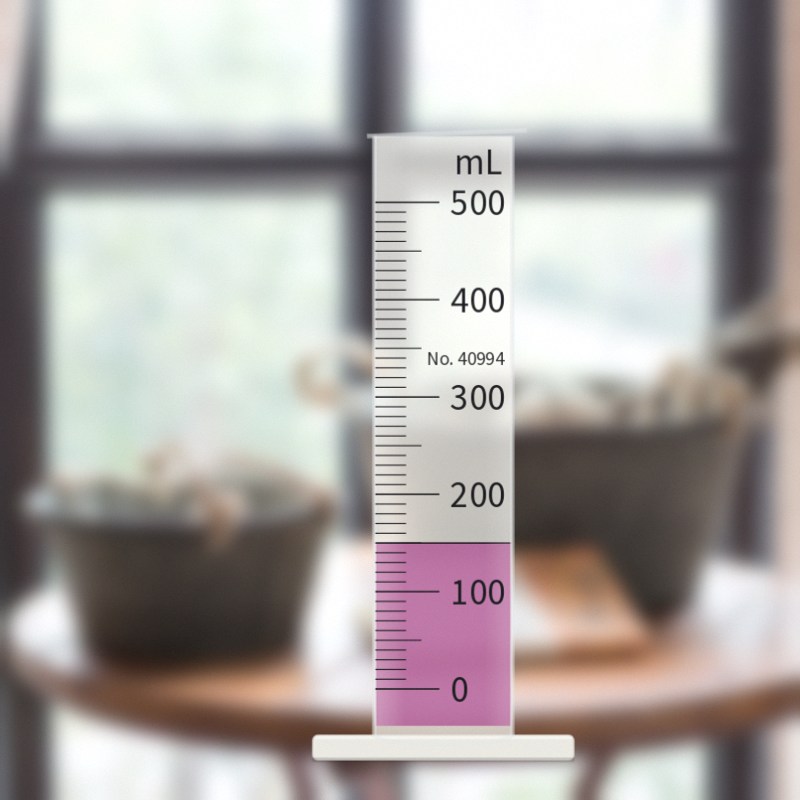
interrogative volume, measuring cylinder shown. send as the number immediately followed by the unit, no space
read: 150mL
